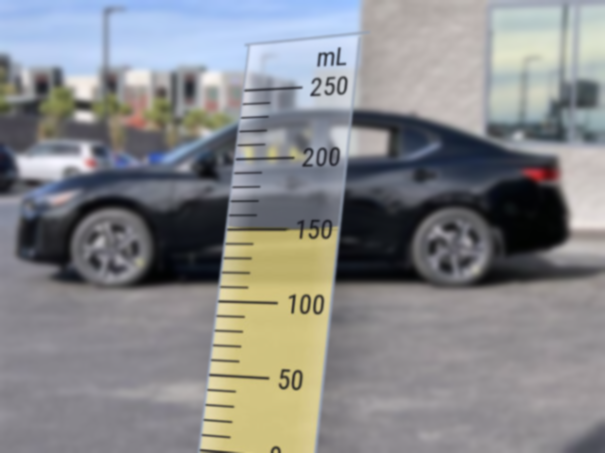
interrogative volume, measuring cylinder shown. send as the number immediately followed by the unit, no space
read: 150mL
